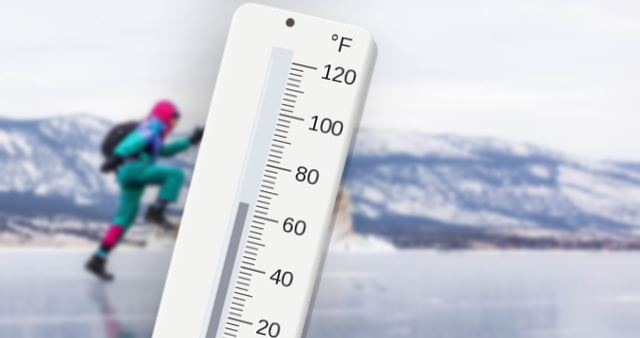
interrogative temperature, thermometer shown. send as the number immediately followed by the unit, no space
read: 64°F
